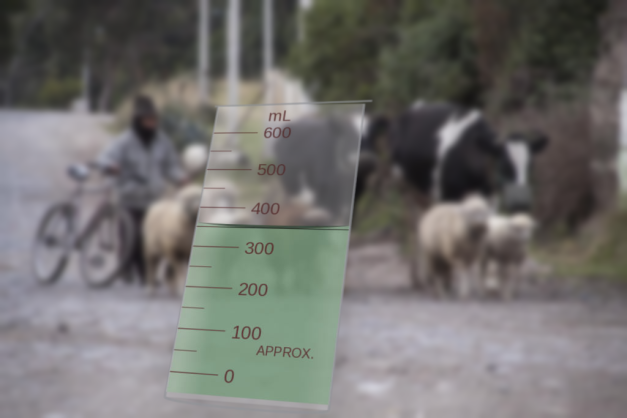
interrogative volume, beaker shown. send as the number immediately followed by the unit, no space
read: 350mL
